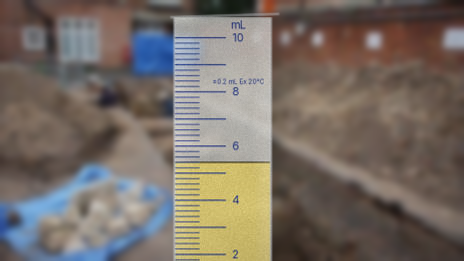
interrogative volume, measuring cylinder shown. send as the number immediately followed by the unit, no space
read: 5.4mL
